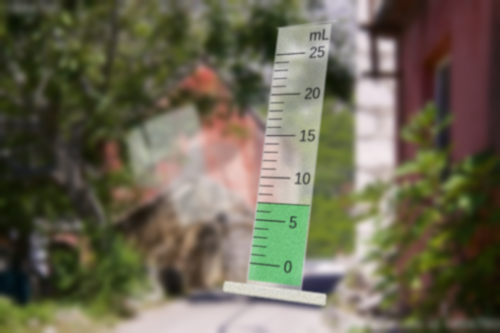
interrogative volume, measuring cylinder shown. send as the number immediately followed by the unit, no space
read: 7mL
